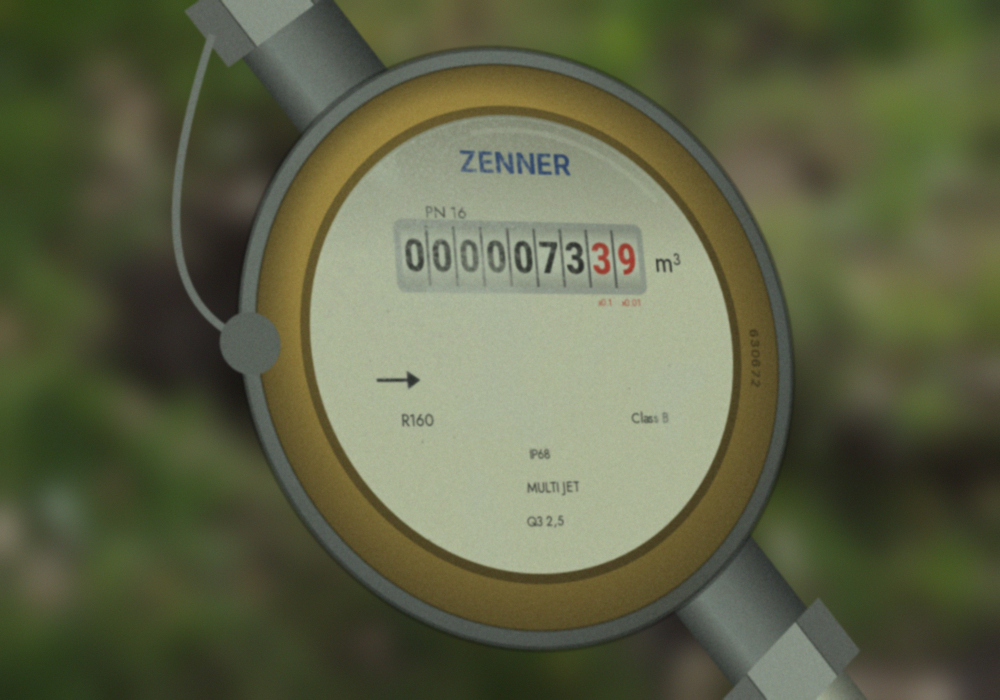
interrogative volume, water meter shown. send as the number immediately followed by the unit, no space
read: 73.39m³
